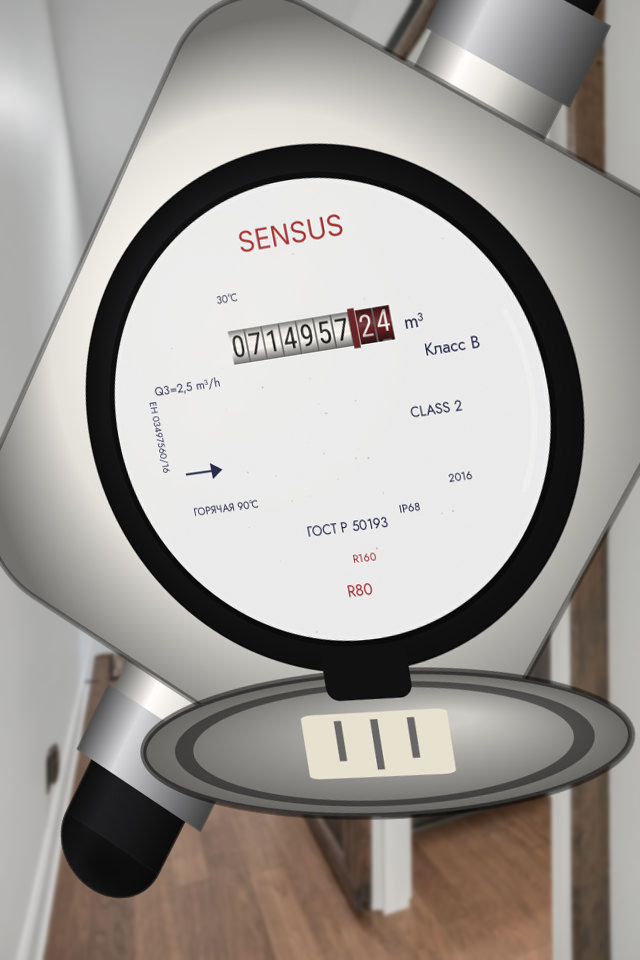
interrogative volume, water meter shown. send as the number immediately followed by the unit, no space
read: 714957.24m³
